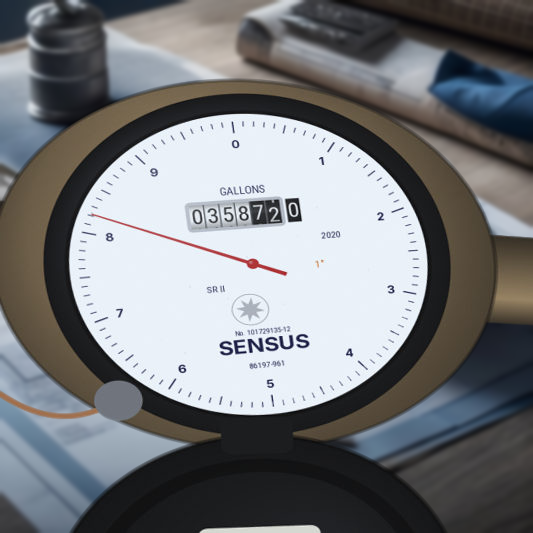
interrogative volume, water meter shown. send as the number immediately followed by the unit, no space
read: 358718.2gal
